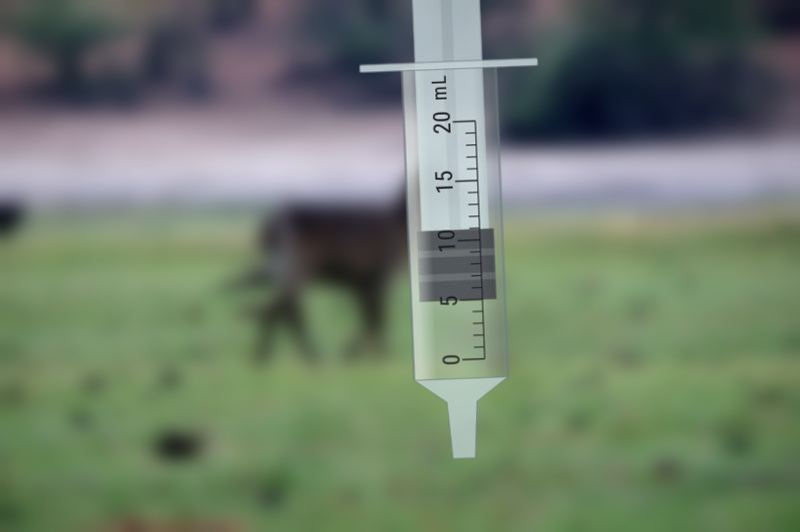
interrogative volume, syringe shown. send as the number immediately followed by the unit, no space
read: 5mL
